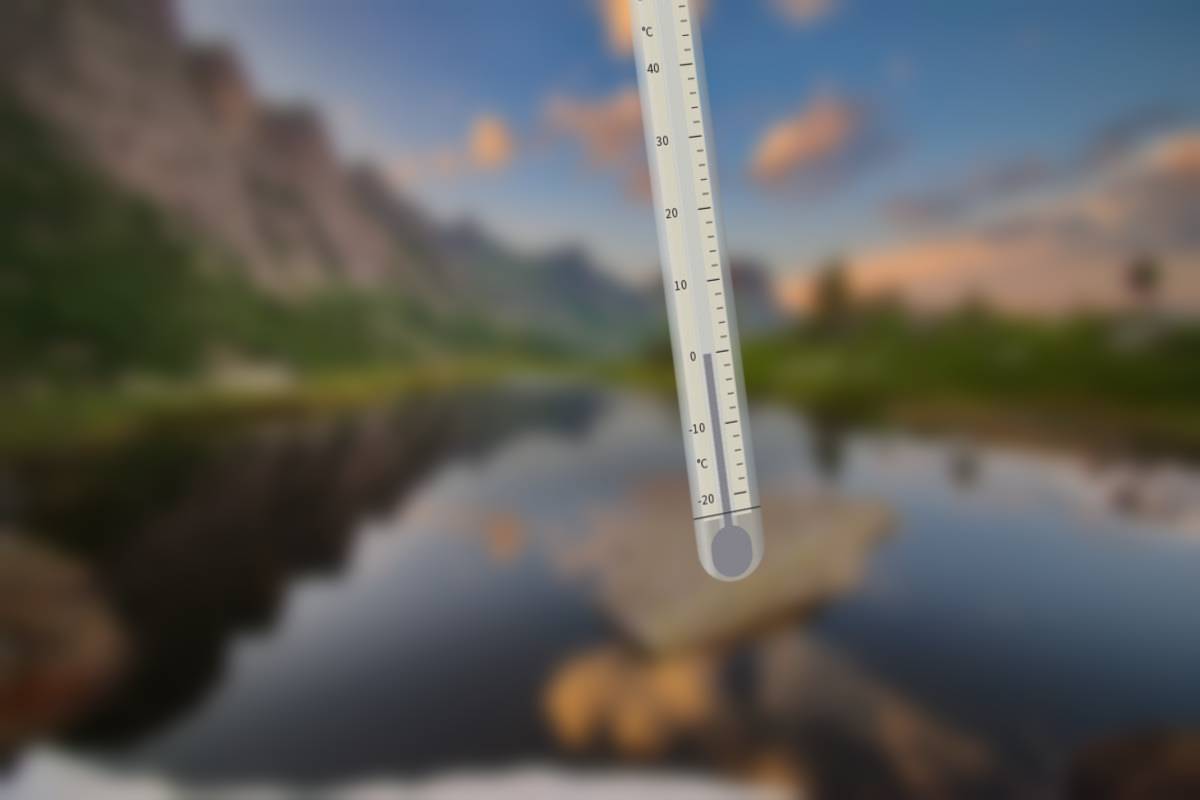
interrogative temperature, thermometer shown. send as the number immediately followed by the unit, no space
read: 0°C
